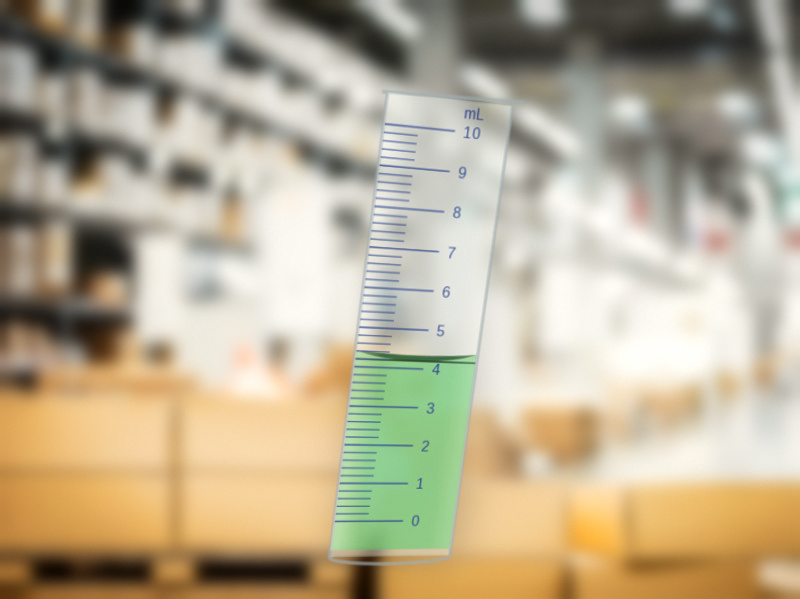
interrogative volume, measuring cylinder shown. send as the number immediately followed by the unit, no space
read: 4.2mL
